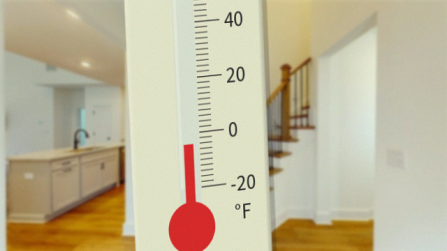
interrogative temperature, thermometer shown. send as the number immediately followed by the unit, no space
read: -4°F
